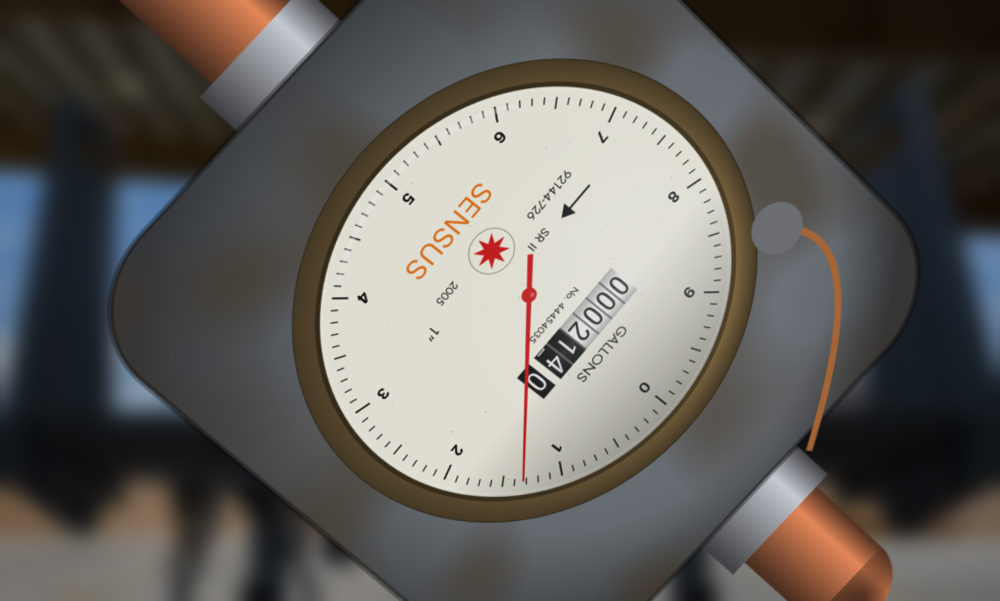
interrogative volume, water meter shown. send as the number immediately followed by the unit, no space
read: 2141.3gal
